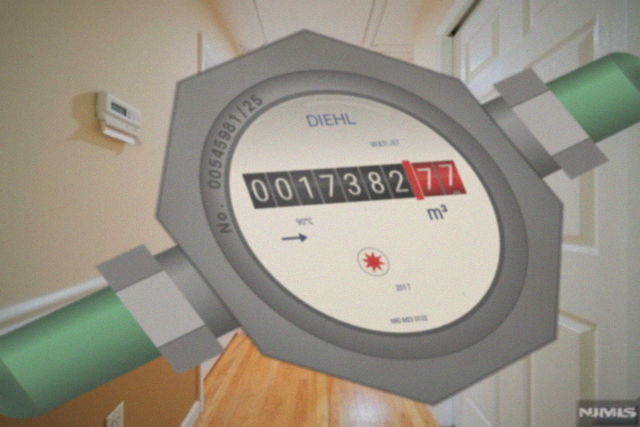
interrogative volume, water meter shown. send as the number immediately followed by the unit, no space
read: 17382.77m³
